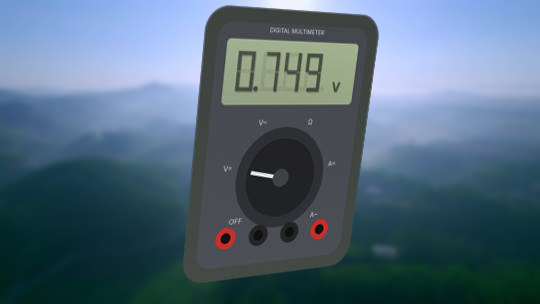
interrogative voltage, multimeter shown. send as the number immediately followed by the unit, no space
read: 0.749V
